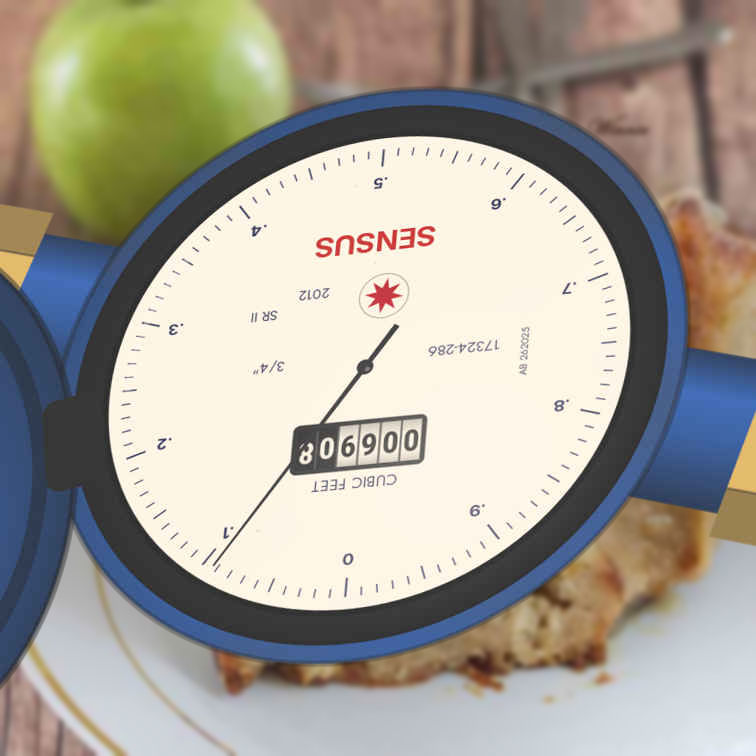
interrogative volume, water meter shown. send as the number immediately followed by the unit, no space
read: 6908.09ft³
